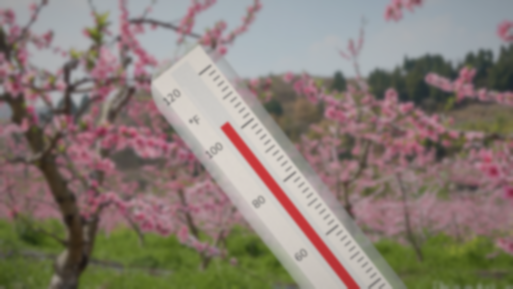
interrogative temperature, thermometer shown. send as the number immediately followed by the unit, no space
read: 104°F
